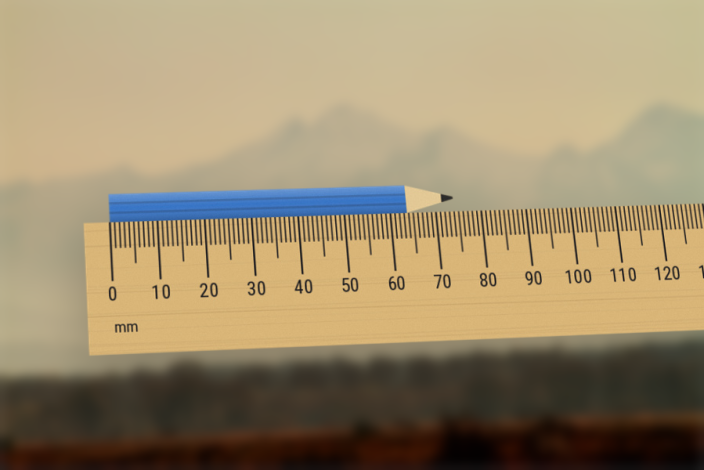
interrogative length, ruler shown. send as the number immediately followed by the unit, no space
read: 74mm
